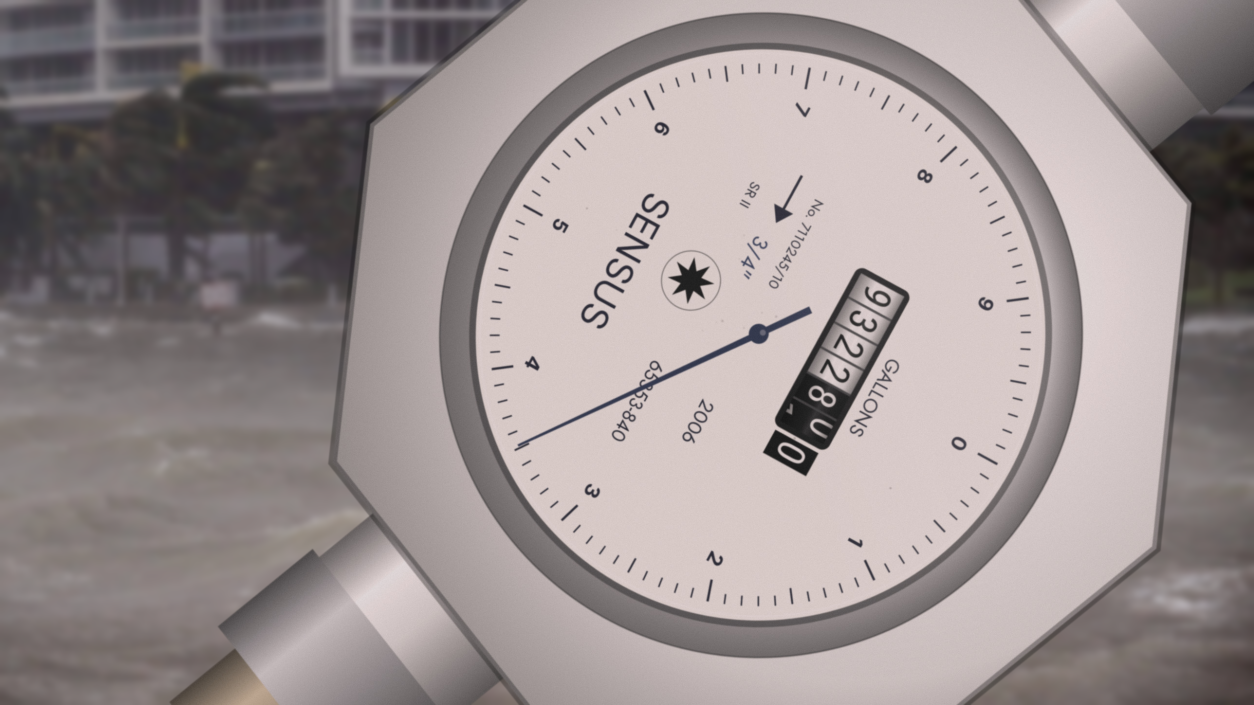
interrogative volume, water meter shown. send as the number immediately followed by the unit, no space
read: 9322803.5gal
